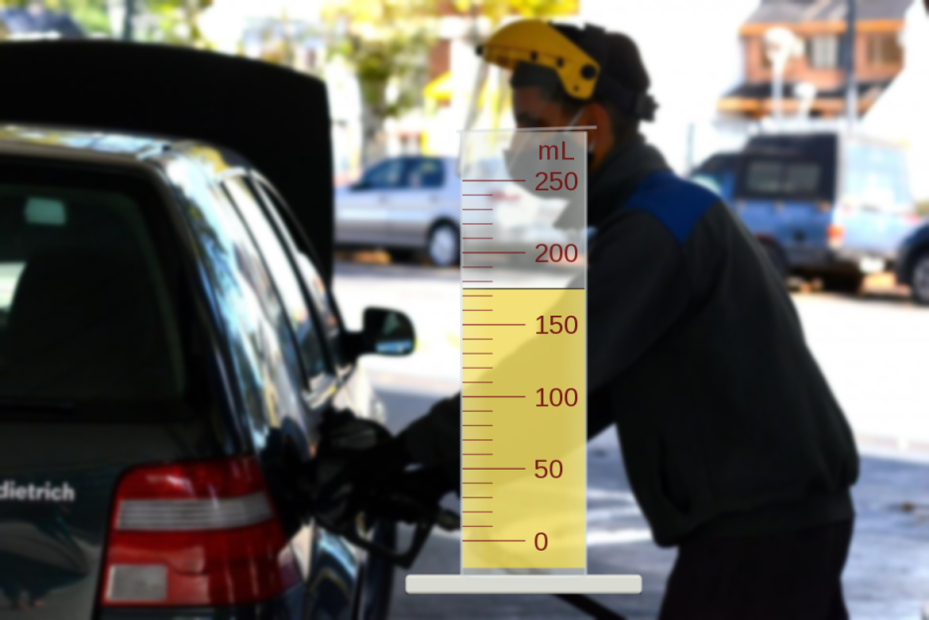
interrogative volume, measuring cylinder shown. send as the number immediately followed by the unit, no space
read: 175mL
